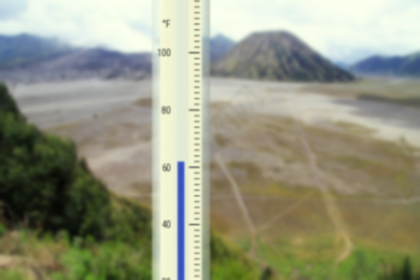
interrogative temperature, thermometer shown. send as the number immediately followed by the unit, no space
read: 62°F
